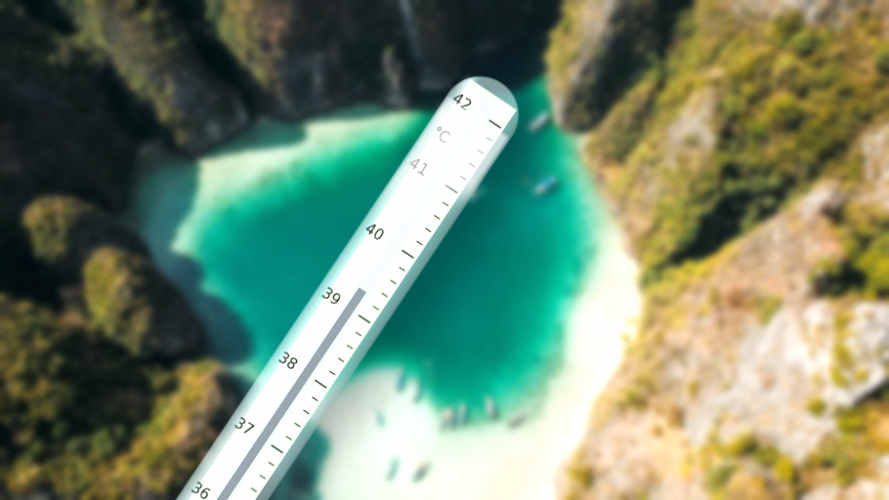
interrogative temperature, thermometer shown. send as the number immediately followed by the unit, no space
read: 39.3°C
